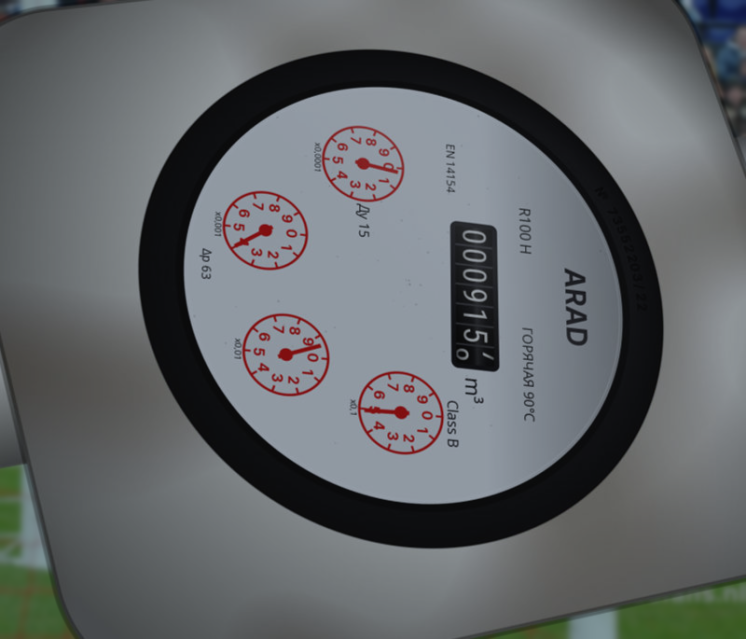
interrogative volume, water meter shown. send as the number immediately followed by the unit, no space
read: 9157.4940m³
